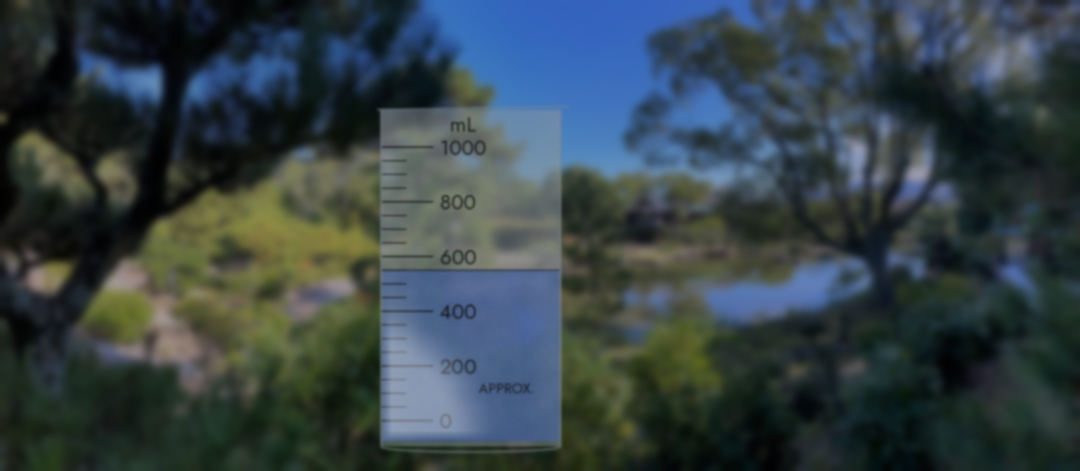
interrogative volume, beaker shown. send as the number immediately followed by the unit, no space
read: 550mL
